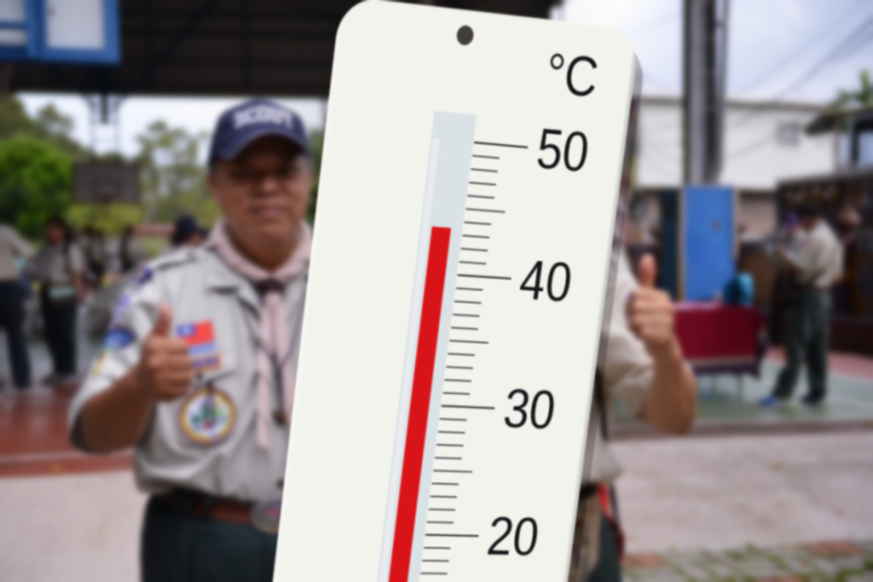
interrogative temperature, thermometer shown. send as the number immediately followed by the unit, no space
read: 43.5°C
